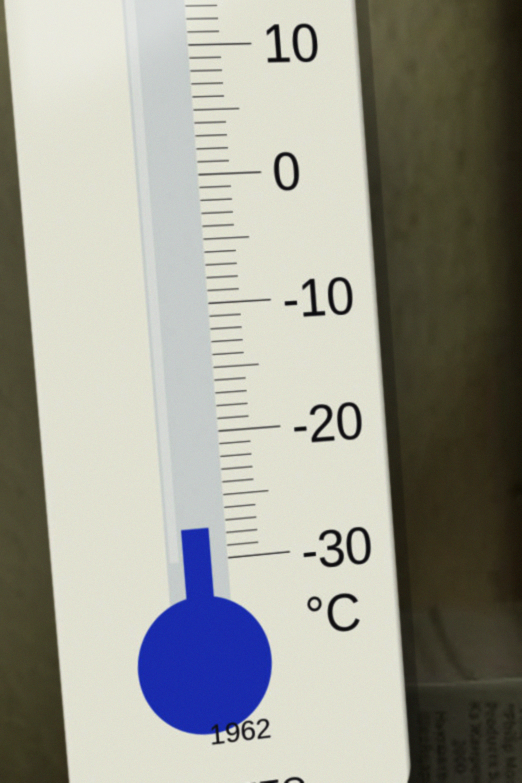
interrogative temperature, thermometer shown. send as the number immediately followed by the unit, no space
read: -27.5°C
